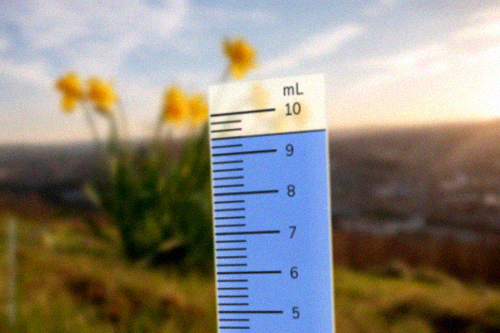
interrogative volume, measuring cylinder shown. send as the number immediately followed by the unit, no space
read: 9.4mL
